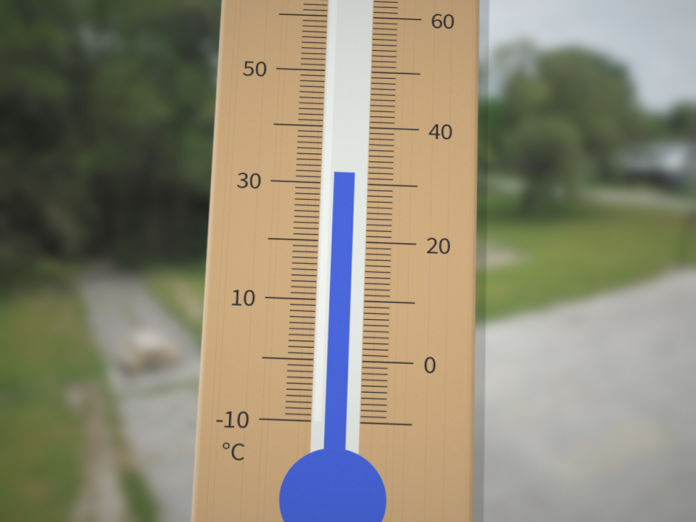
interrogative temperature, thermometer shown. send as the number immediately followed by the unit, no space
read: 32°C
